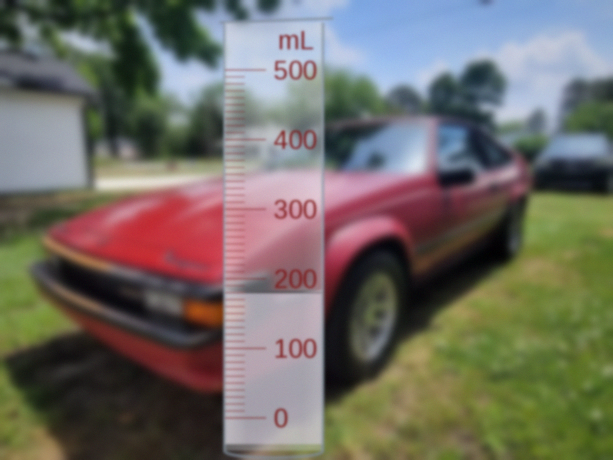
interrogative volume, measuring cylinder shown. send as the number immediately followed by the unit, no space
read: 180mL
